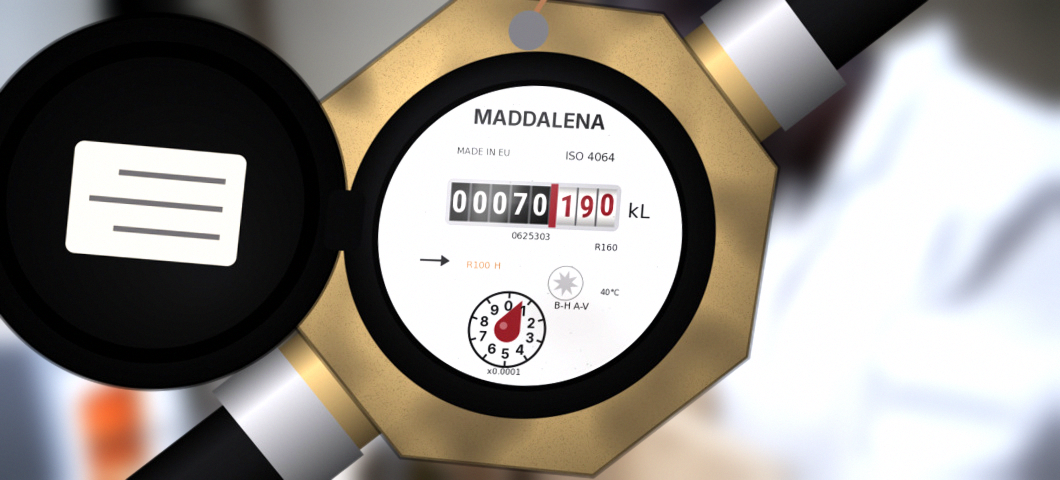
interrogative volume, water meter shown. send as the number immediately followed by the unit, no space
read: 70.1900kL
